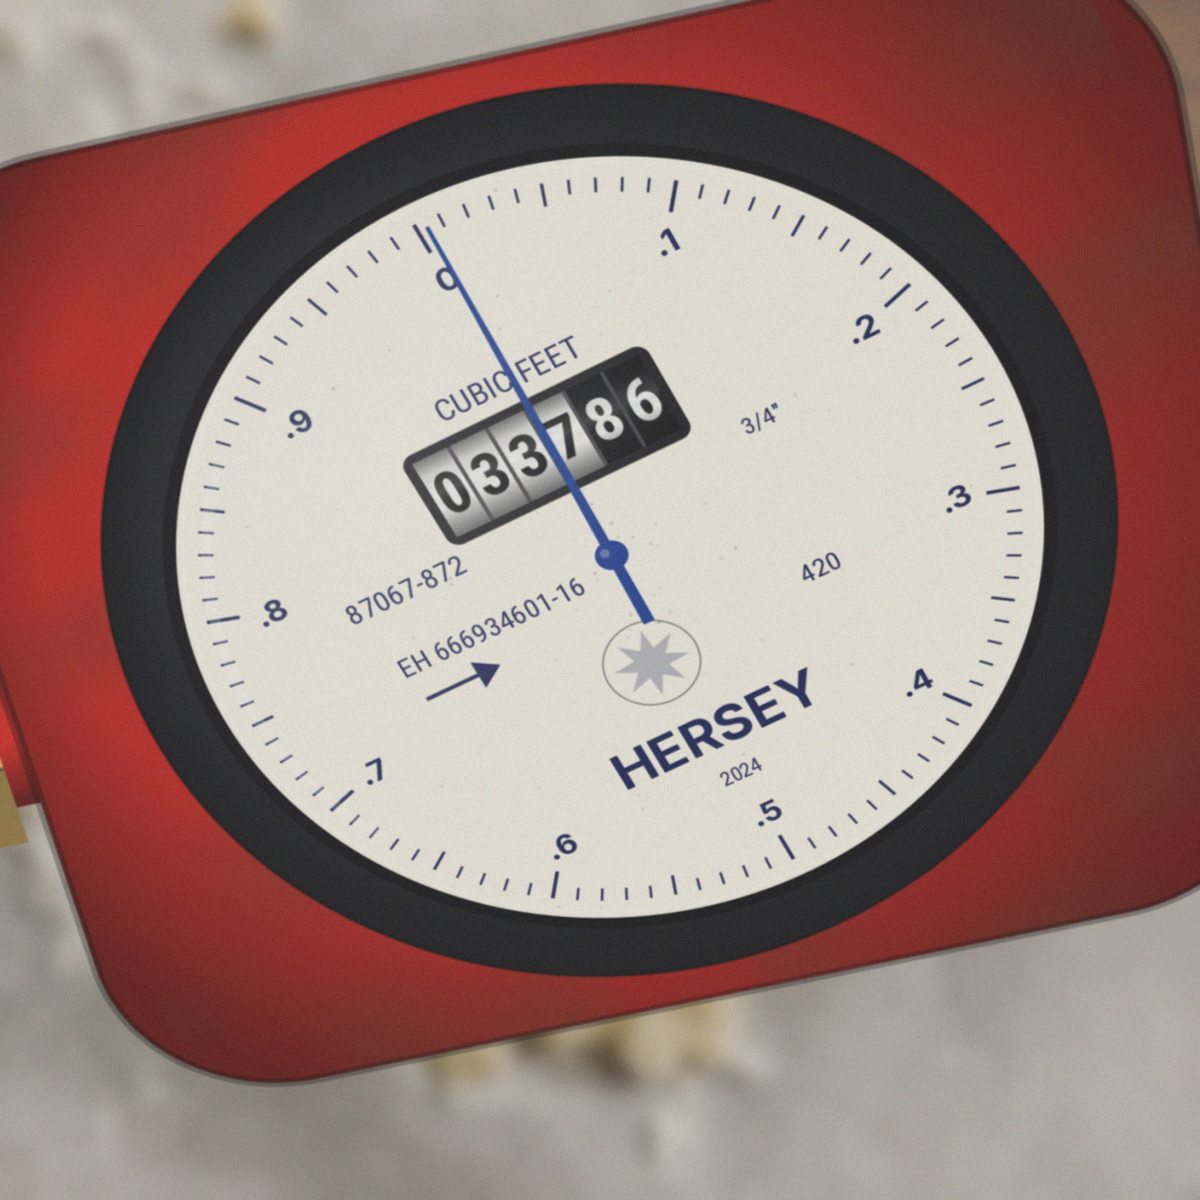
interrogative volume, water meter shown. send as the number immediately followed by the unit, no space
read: 33786.00ft³
